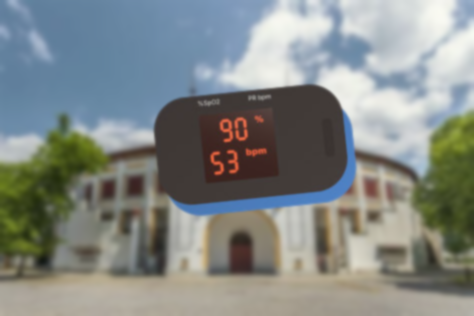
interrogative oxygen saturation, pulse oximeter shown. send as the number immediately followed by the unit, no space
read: 90%
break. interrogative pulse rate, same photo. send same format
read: 53bpm
